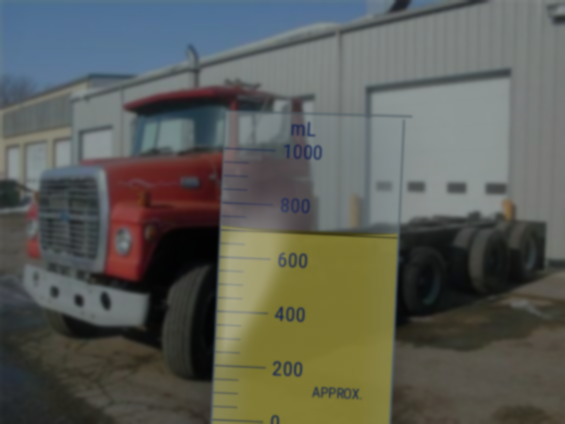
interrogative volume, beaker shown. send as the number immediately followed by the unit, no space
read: 700mL
